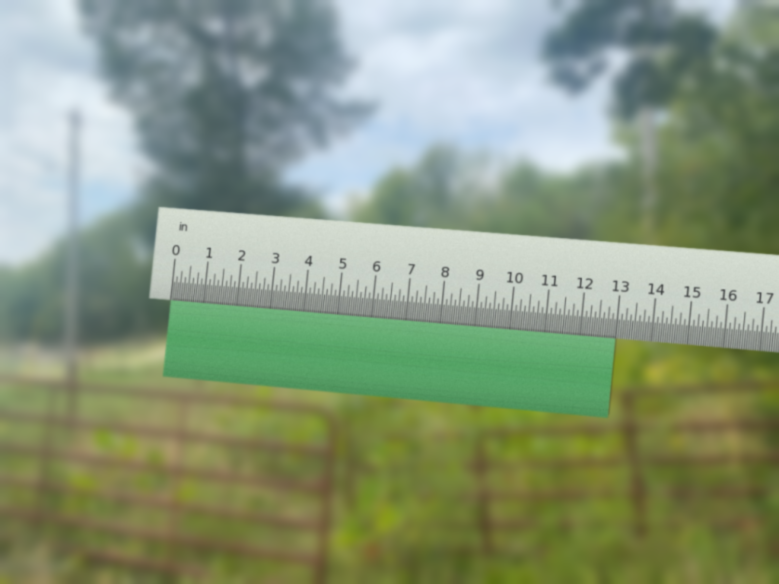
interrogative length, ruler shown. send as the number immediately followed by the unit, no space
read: 13in
